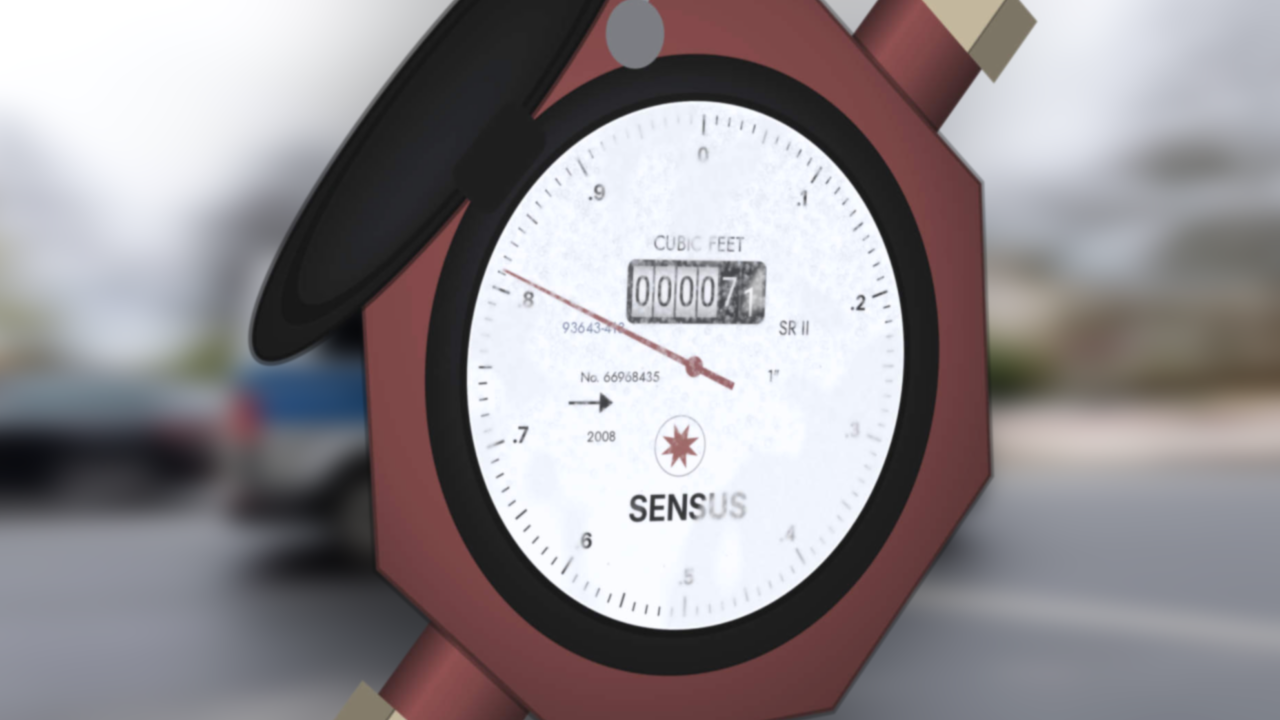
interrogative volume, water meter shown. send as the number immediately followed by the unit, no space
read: 70.81ft³
